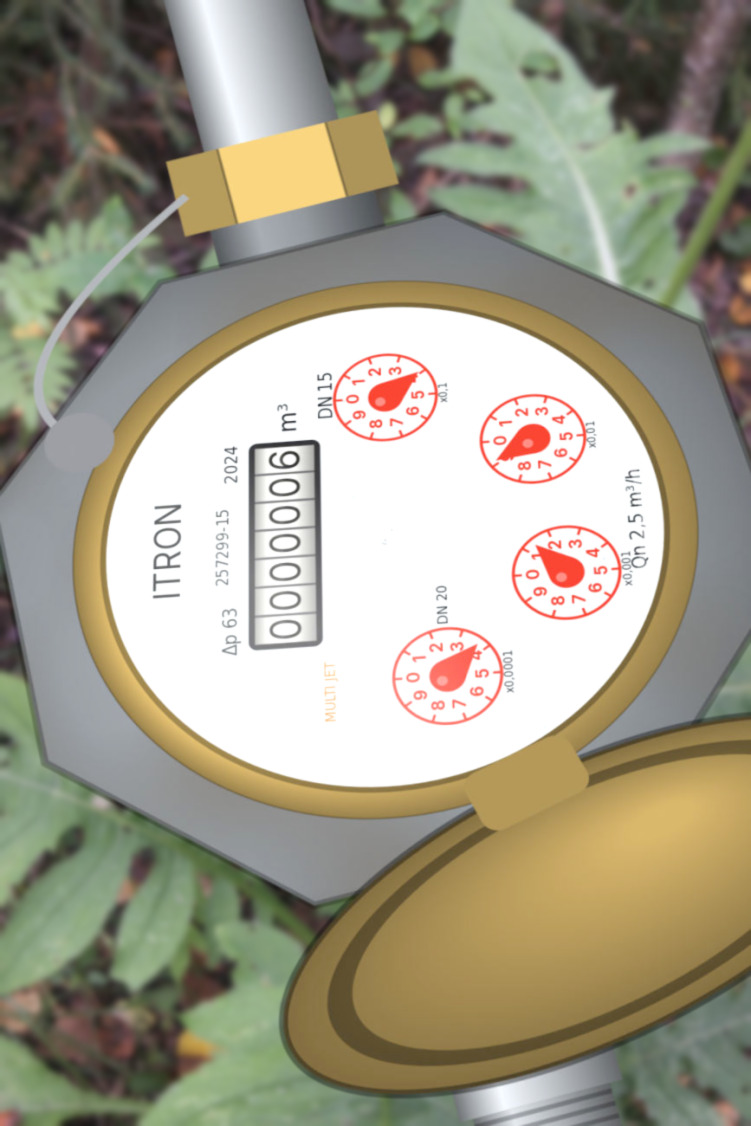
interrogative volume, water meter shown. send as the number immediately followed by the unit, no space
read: 6.3913m³
